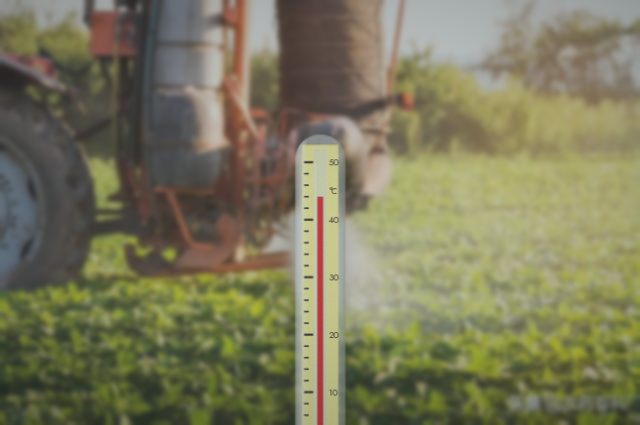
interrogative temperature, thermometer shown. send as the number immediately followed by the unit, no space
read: 44°C
